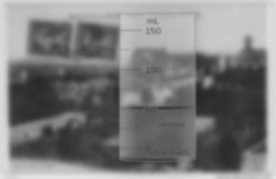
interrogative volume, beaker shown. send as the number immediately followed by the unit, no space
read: 50mL
